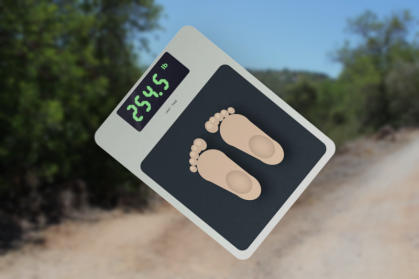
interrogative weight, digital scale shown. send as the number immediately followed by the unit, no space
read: 254.5lb
